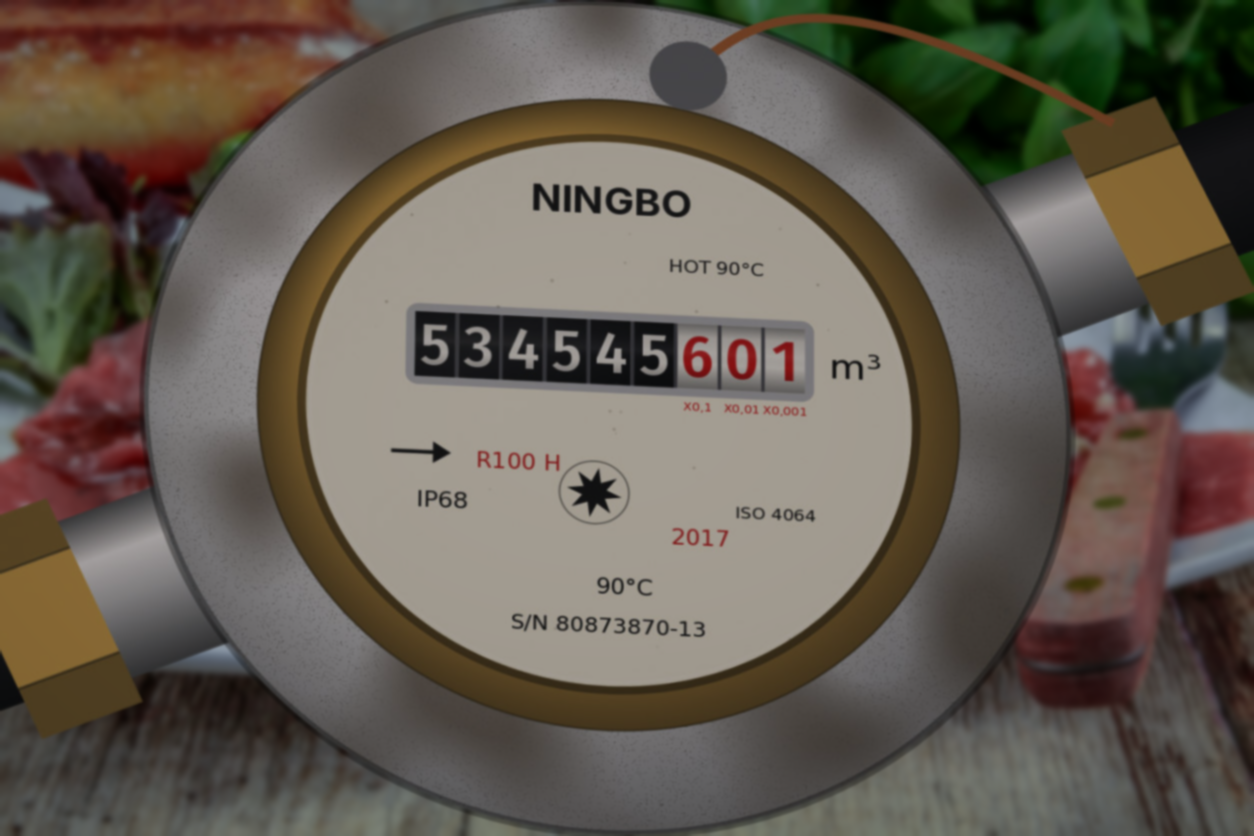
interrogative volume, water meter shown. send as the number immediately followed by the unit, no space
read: 534545.601m³
